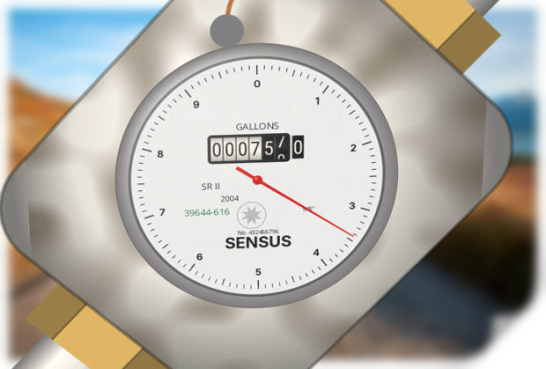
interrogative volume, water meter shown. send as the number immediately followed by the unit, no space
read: 7573.4gal
